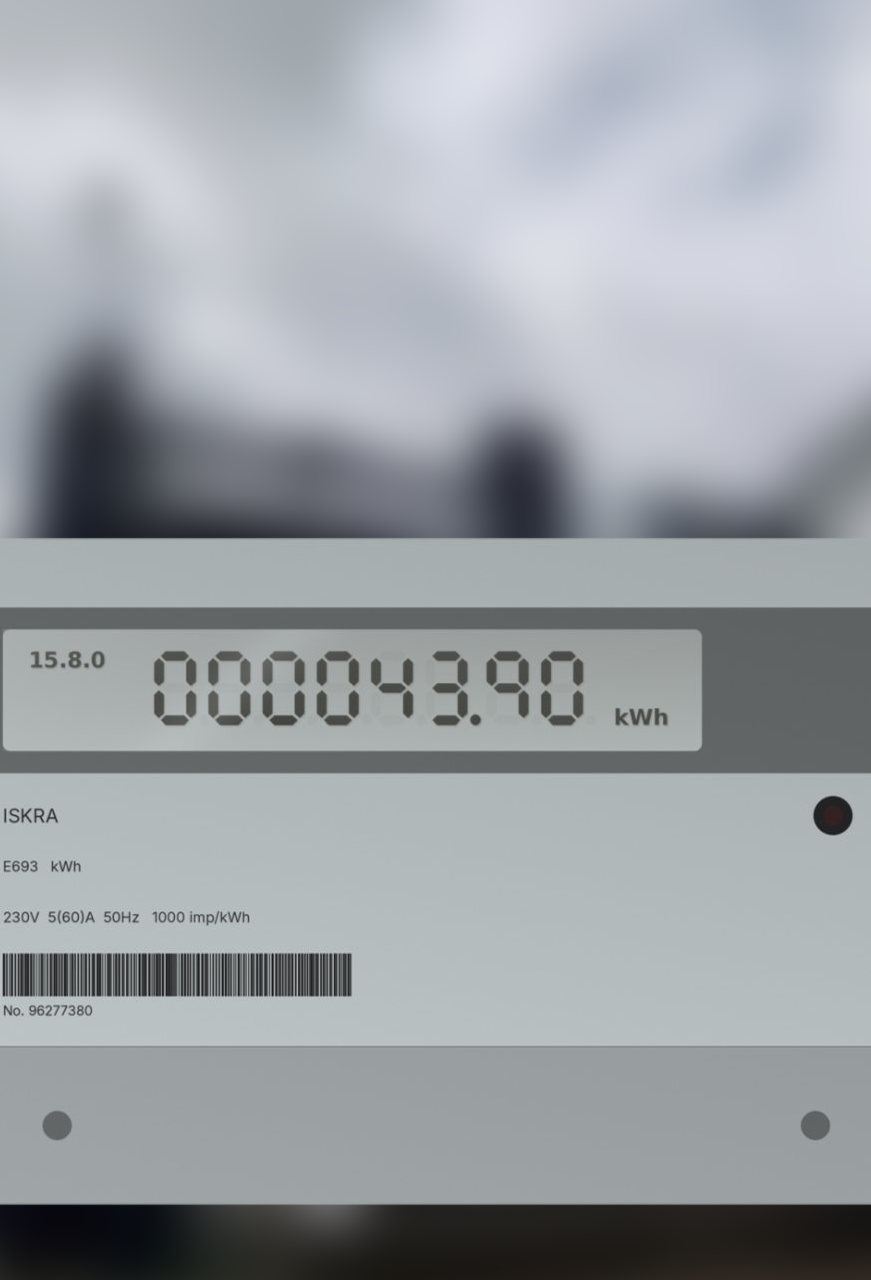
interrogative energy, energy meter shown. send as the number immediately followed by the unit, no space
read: 43.90kWh
